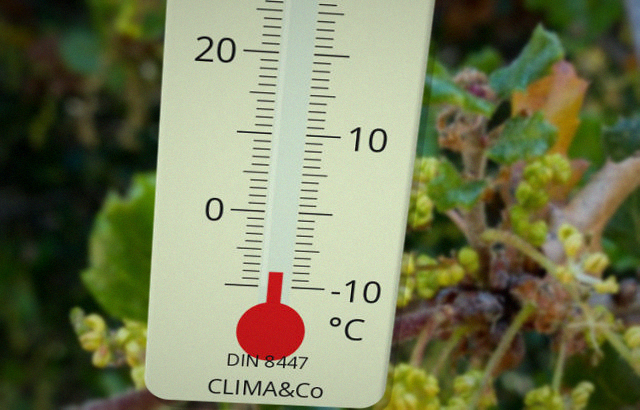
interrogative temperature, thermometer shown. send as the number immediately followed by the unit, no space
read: -8°C
